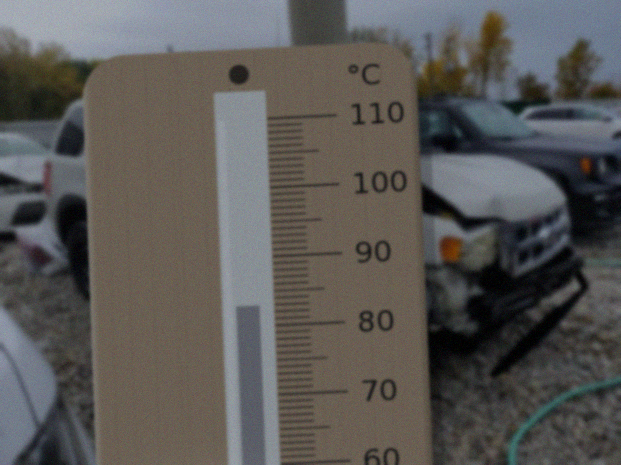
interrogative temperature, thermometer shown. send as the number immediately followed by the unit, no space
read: 83°C
